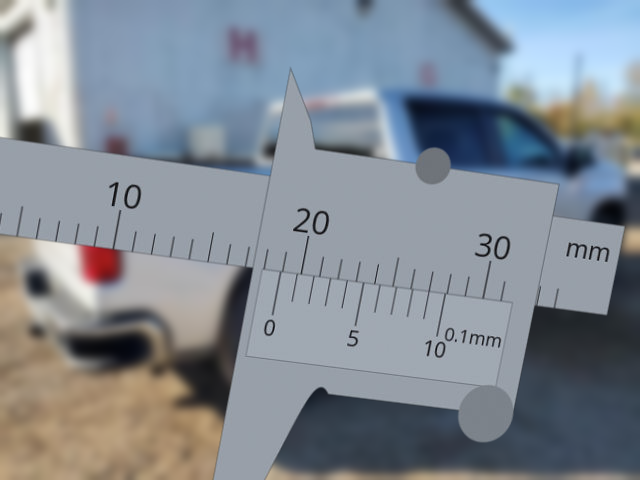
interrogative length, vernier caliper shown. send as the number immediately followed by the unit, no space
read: 18.9mm
